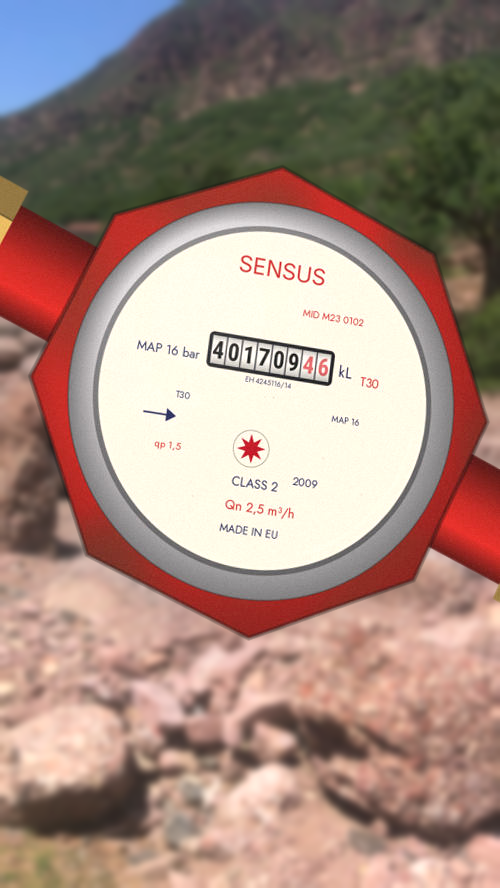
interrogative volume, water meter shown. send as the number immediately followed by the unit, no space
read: 401709.46kL
